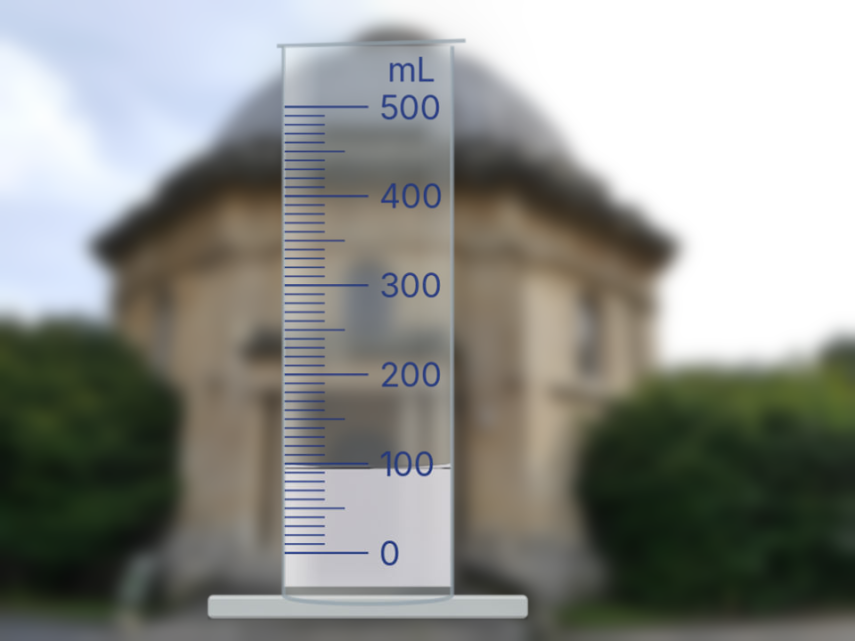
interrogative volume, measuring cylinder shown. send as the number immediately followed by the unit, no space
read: 95mL
